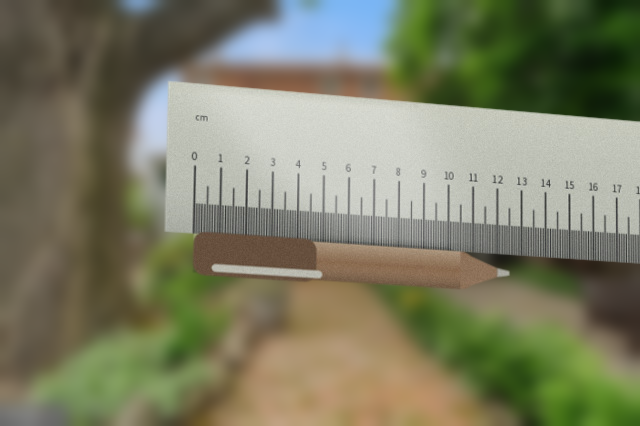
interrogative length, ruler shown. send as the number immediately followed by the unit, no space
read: 12.5cm
